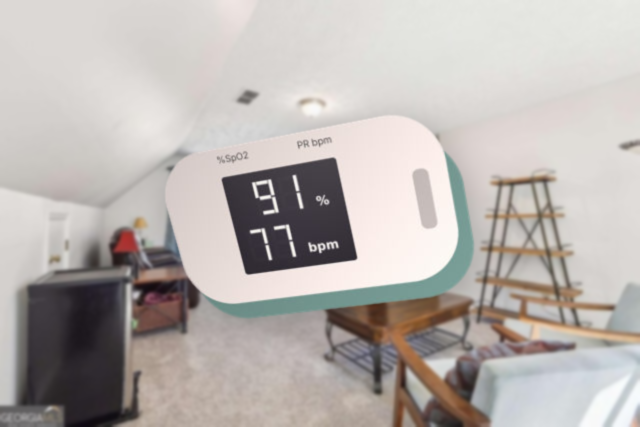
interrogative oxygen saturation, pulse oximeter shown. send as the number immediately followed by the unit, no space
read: 91%
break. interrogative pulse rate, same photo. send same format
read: 77bpm
